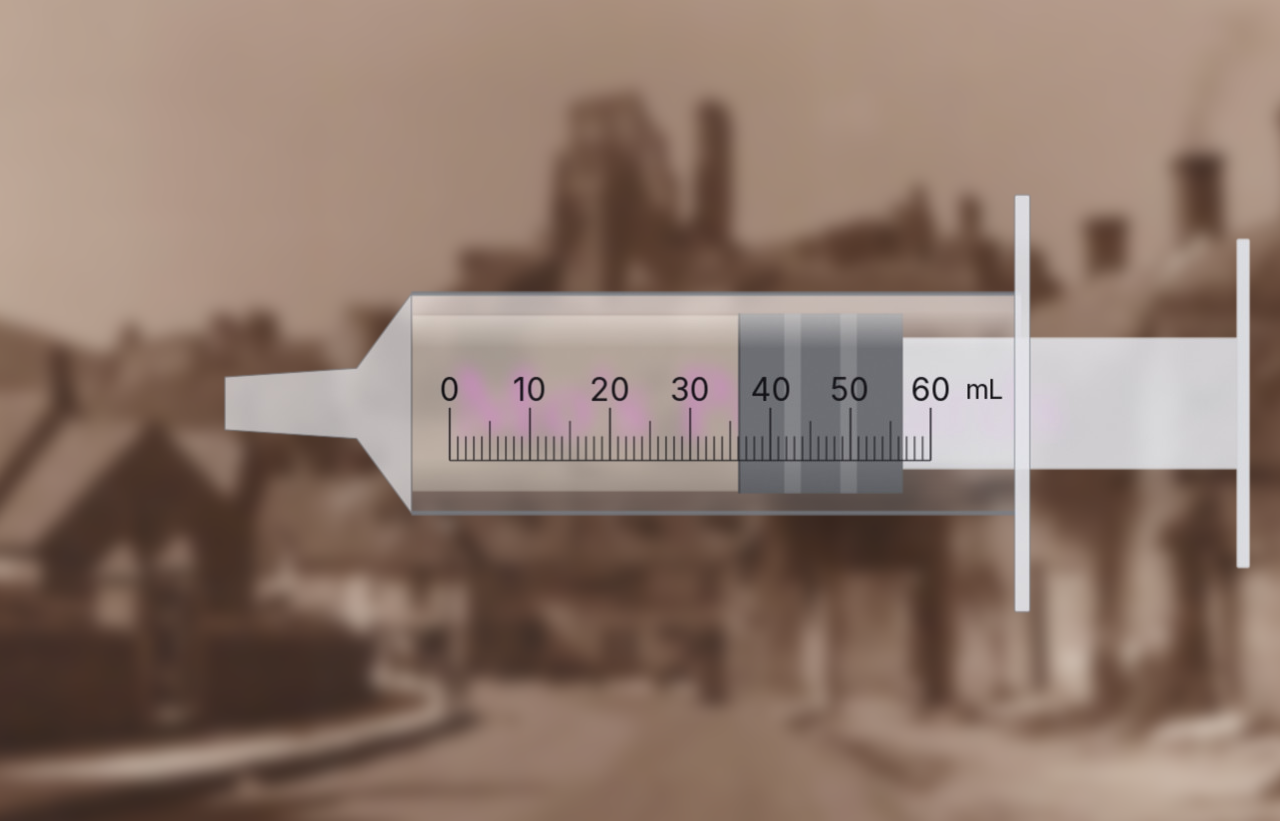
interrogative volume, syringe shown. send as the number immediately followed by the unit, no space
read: 36mL
